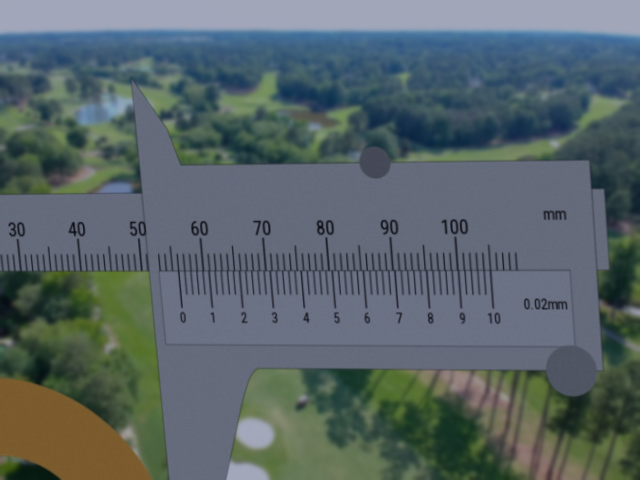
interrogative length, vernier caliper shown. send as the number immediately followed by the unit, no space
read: 56.0mm
